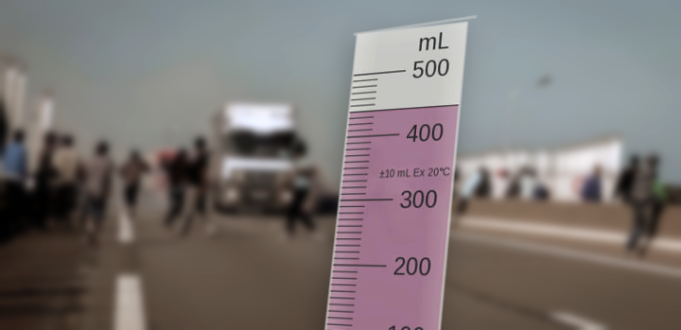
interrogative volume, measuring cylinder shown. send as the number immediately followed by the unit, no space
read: 440mL
